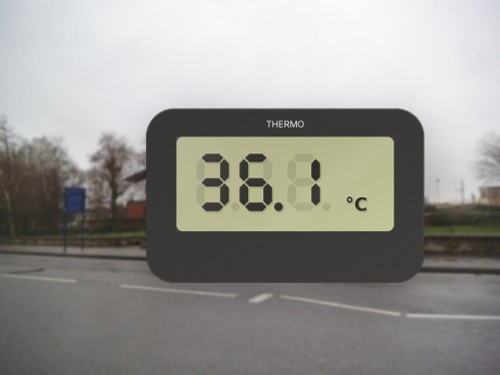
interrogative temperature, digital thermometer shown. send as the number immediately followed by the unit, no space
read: 36.1°C
